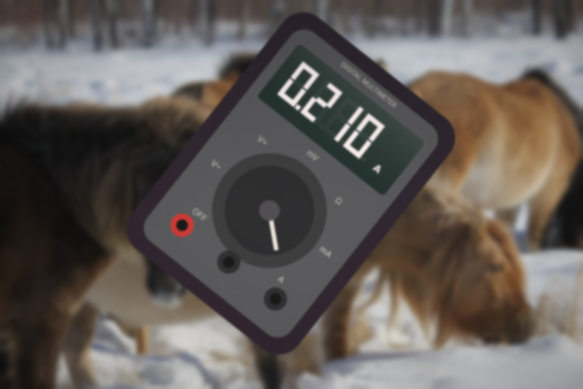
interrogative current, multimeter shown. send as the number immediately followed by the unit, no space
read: 0.210A
